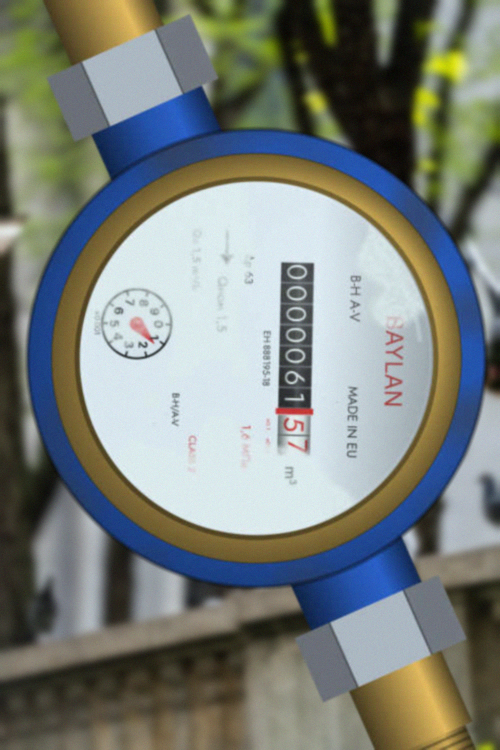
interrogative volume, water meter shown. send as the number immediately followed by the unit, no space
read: 61.571m³
